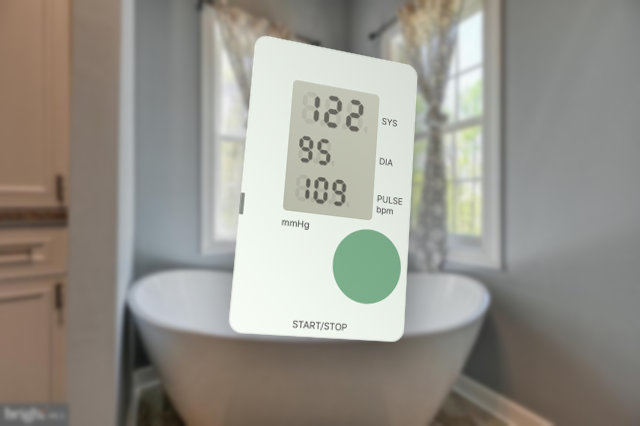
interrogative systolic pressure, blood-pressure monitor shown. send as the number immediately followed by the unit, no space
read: 122mmHg
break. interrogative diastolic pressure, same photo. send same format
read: 95mmHg
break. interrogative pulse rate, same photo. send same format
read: 109bpm
